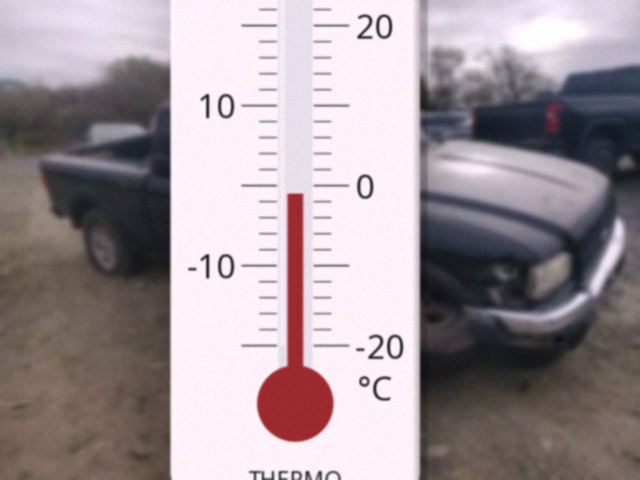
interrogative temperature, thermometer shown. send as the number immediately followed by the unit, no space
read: -1°C
